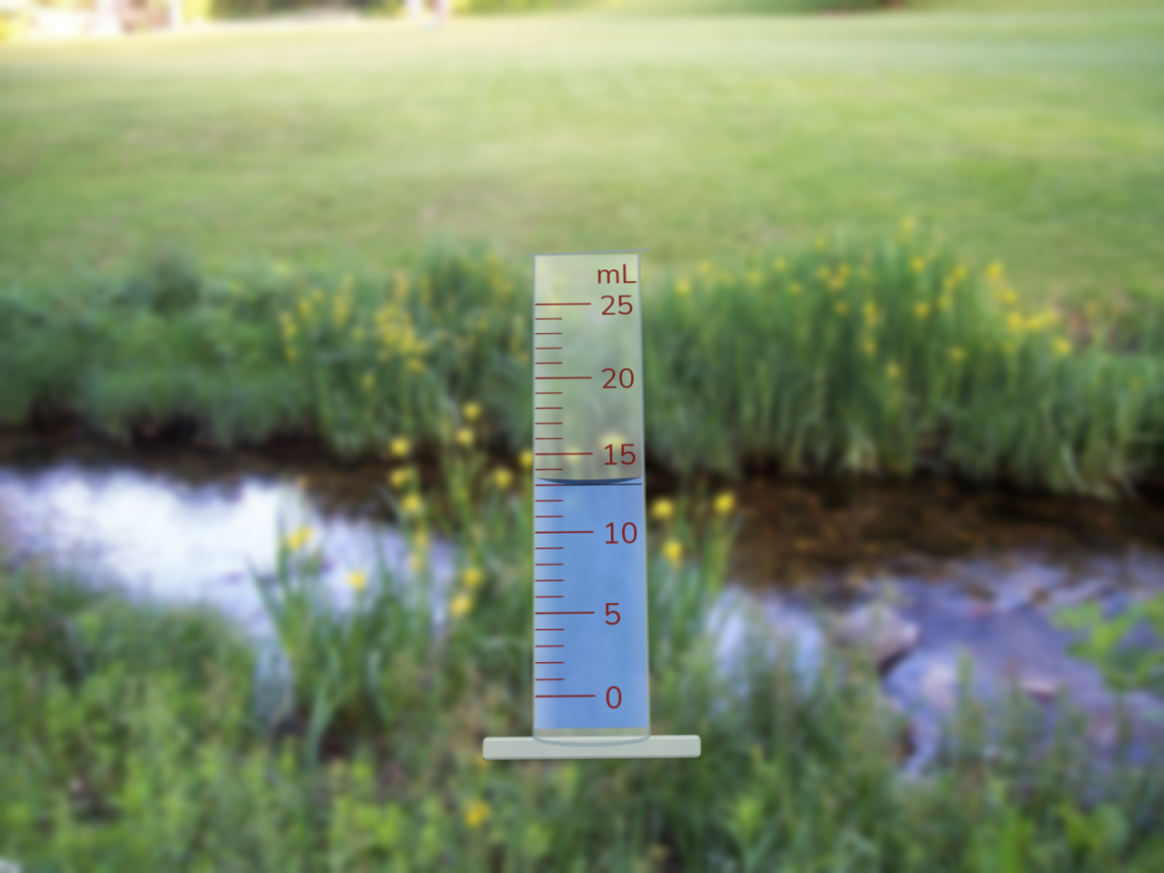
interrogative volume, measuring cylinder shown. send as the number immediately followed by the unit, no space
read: 13mL
